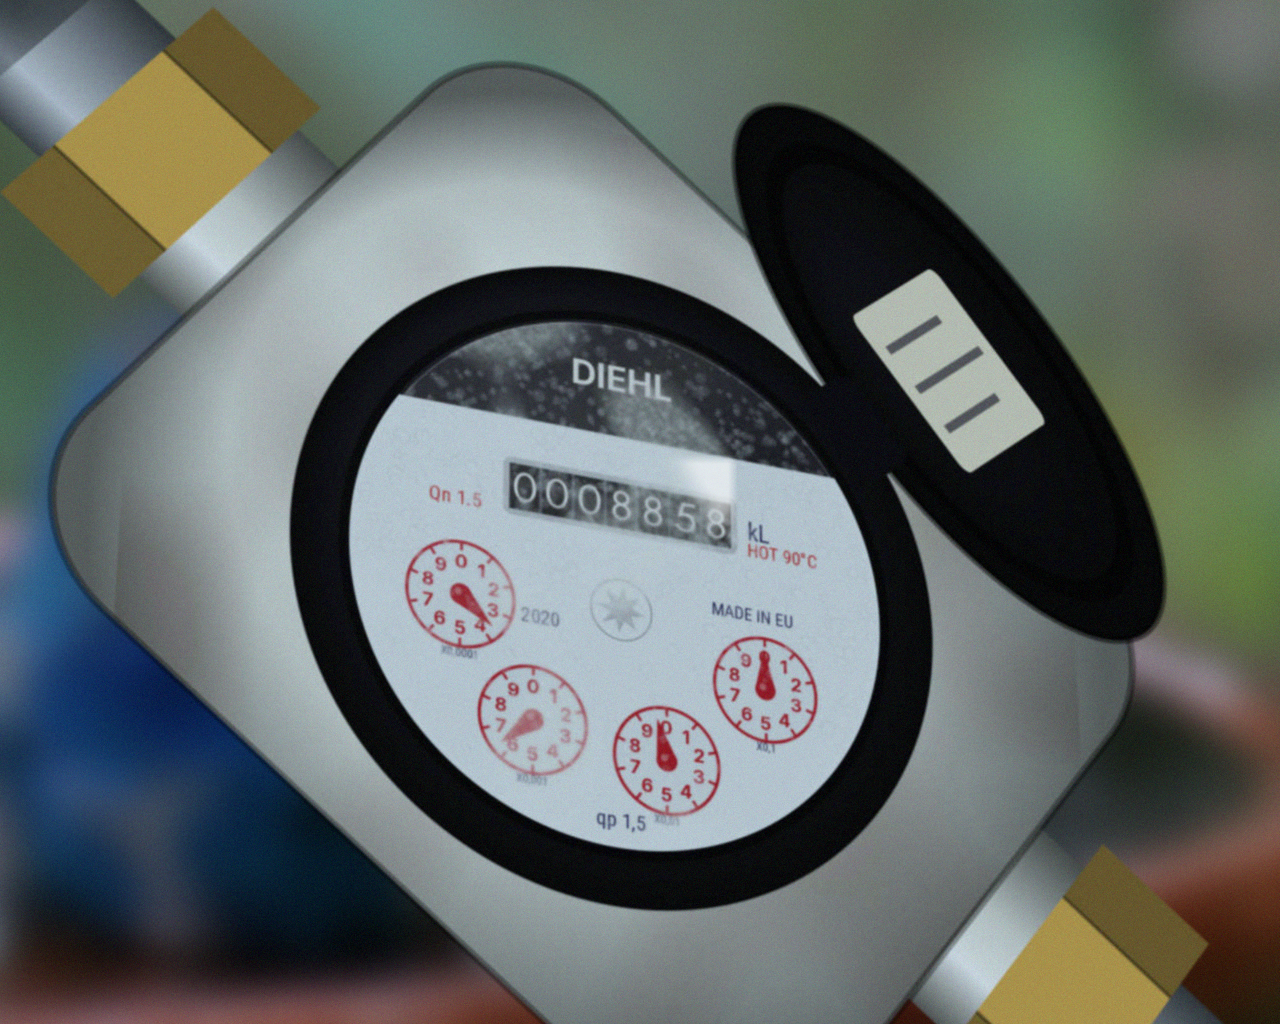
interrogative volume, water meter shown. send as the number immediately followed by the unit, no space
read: 8857.9963kL
